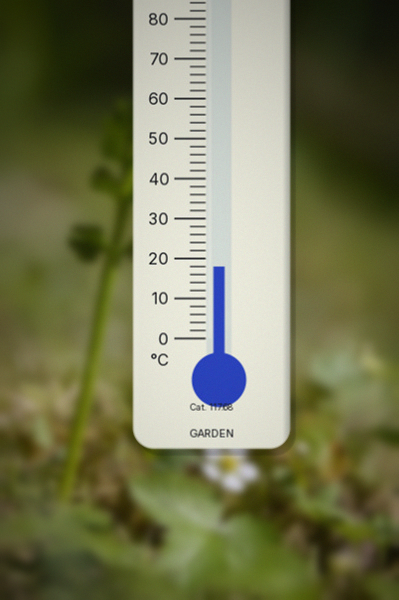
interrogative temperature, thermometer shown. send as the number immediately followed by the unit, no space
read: 18°C
